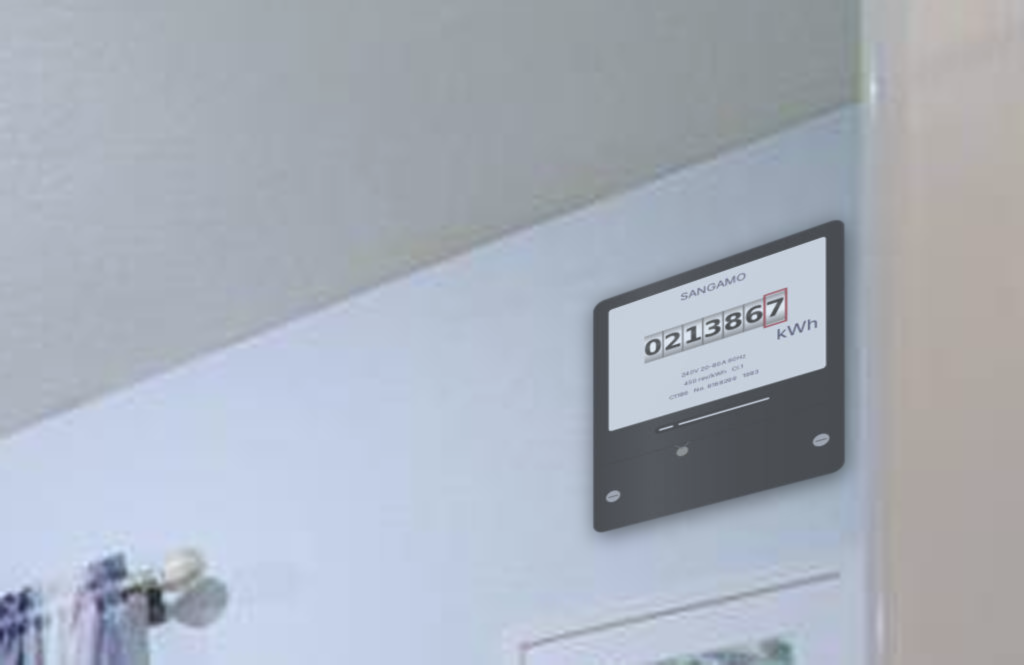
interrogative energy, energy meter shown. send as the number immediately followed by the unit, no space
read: 21386.7kWh
